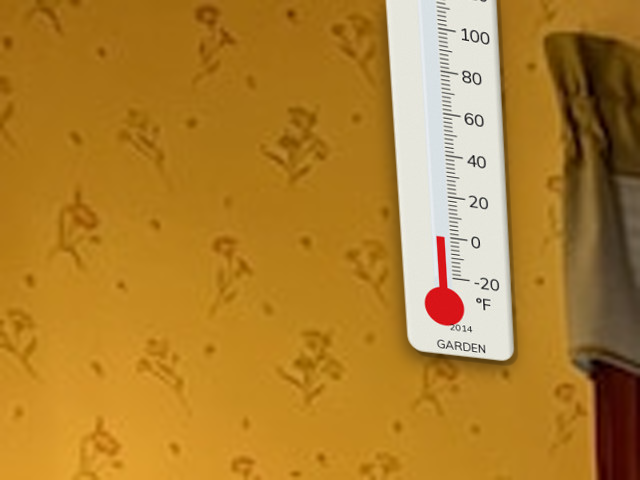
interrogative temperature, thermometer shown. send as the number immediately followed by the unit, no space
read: 0°F
